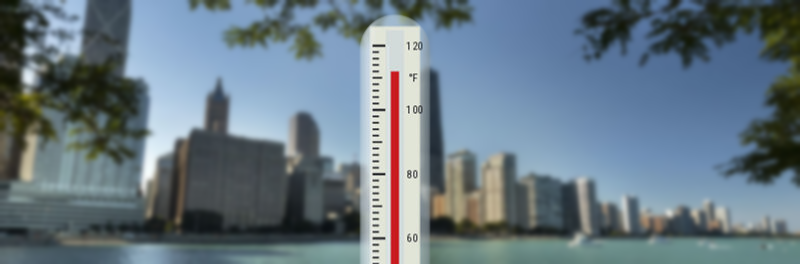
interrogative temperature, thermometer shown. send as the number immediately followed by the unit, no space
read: 112°F
